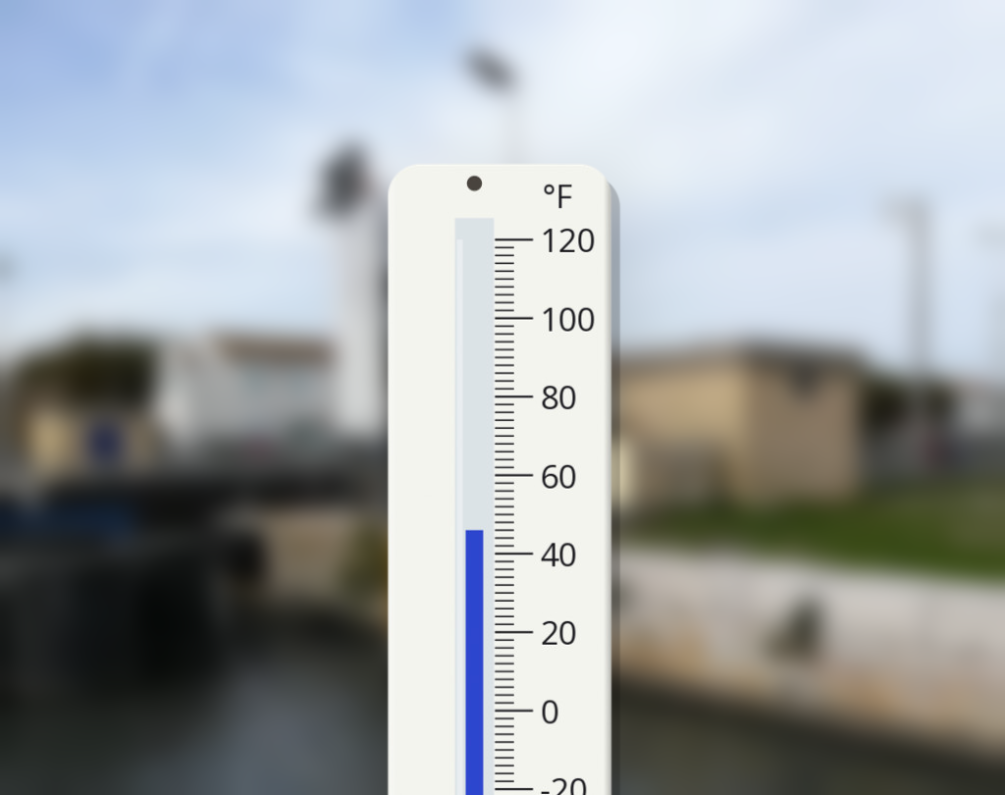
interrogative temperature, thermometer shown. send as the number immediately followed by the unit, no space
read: 46°F
